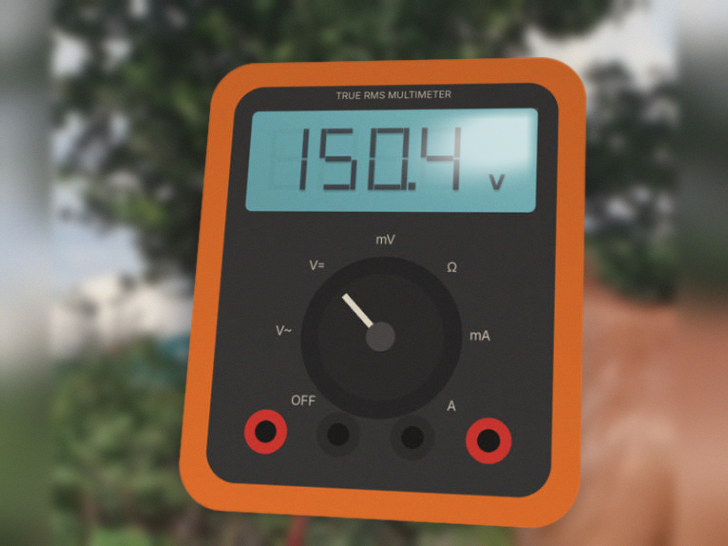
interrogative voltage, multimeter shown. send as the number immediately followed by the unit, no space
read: 150.4V
